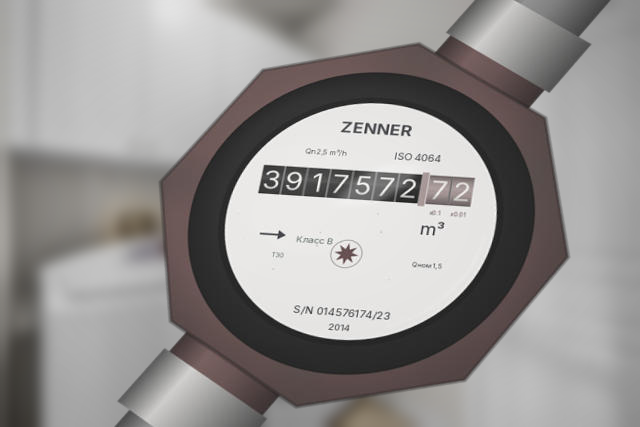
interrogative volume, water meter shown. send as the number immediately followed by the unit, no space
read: 3917572.72m³
